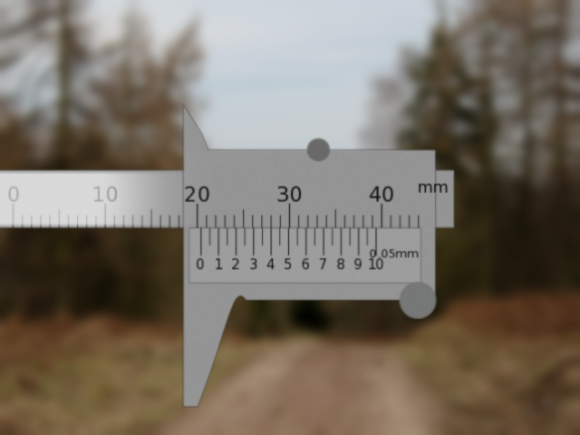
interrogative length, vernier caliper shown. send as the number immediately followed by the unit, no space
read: 20.4mm
